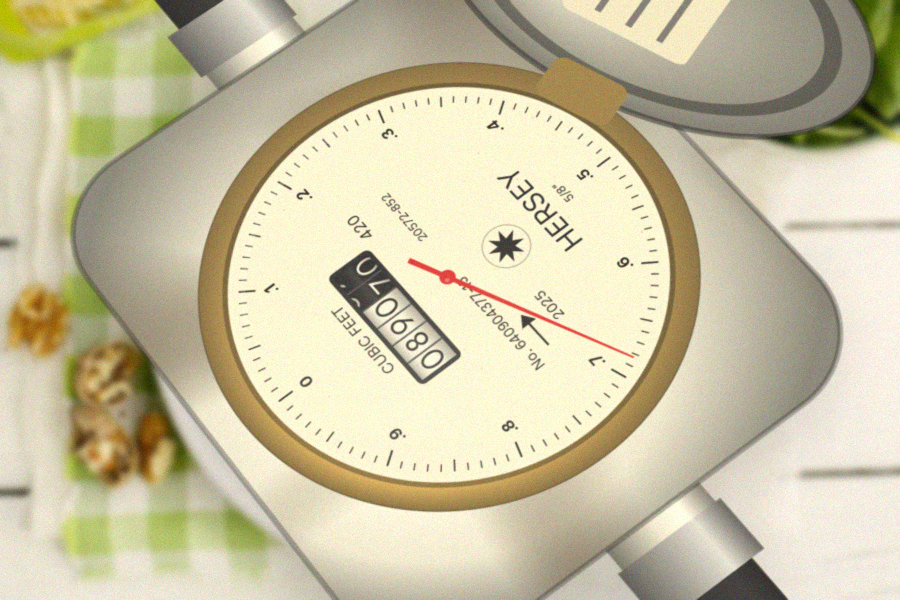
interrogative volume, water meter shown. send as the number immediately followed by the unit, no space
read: 89069.68ft³
